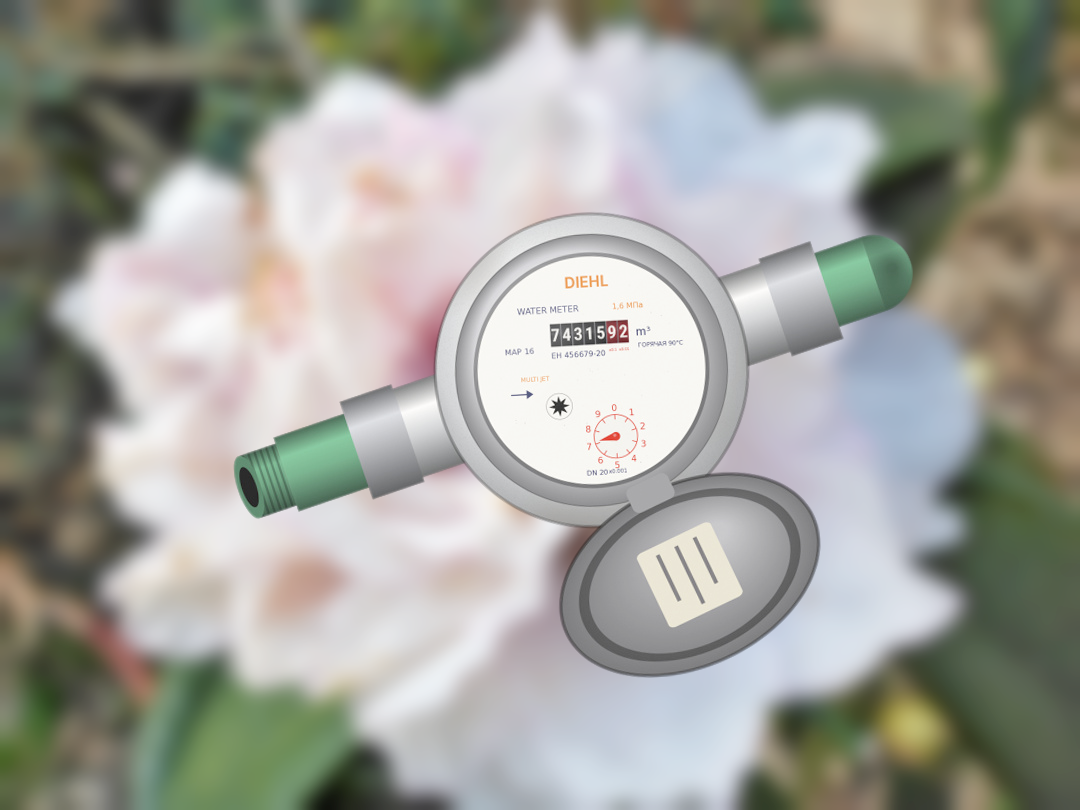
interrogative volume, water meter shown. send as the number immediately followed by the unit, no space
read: 74315.927m³
